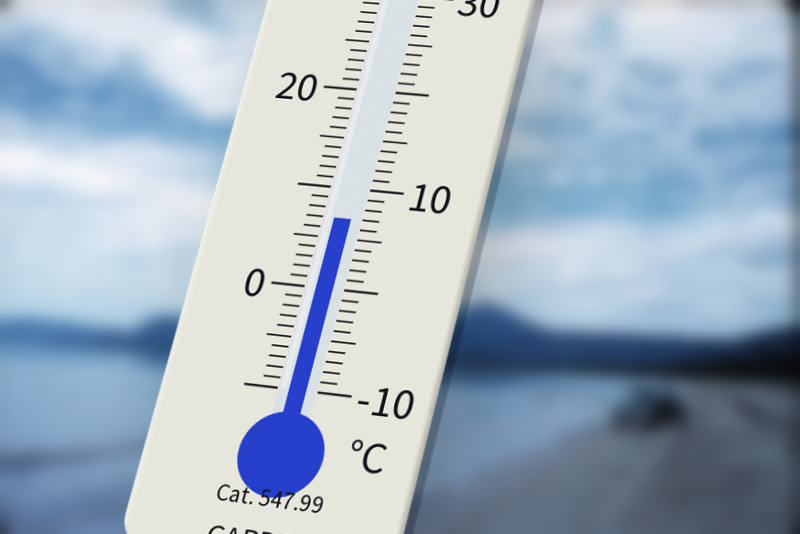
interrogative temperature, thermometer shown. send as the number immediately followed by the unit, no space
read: 7°C
